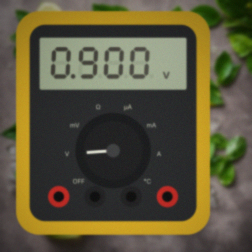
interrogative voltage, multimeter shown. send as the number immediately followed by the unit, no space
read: 0.900V
